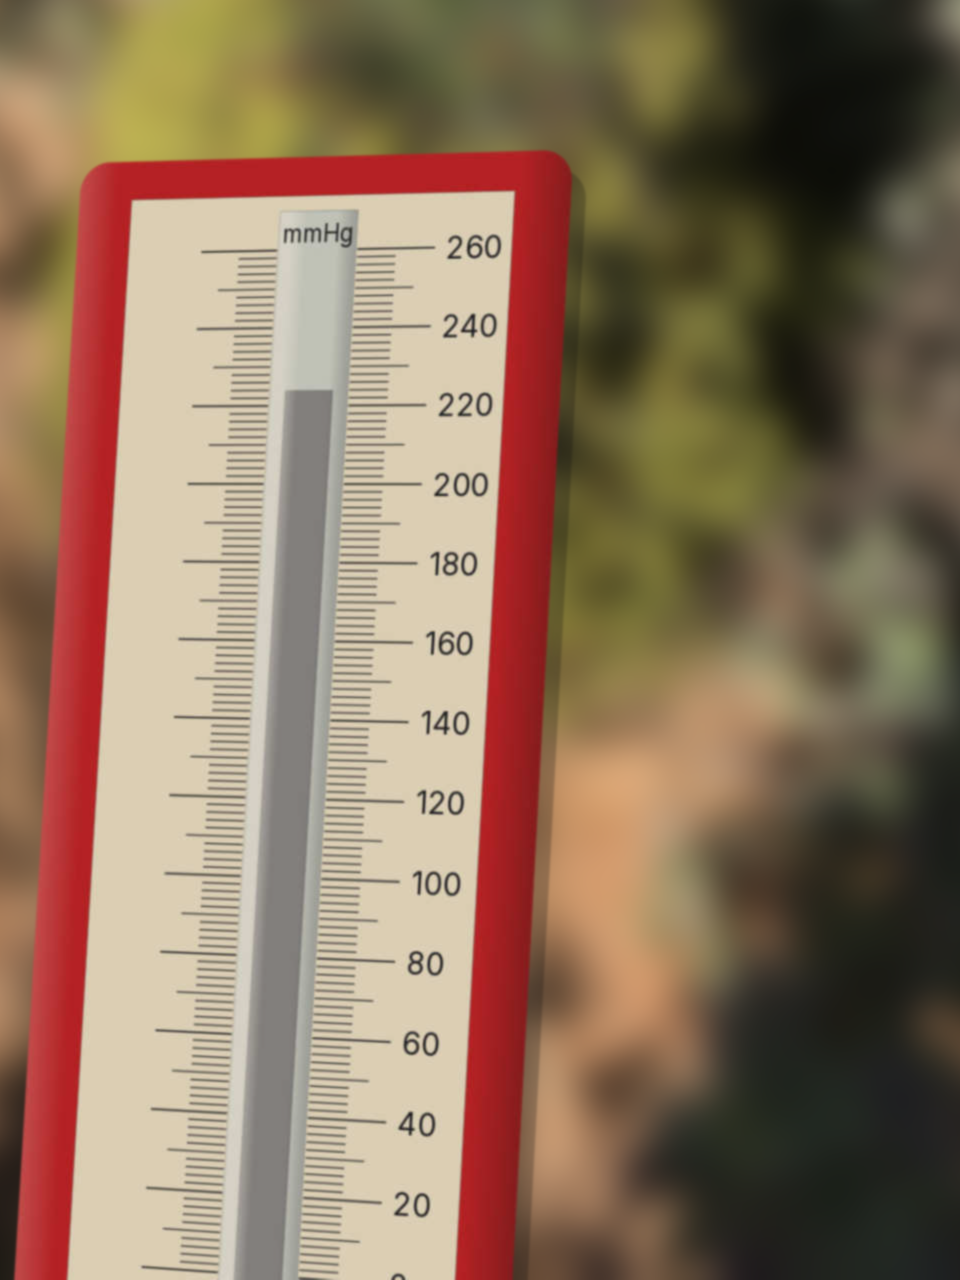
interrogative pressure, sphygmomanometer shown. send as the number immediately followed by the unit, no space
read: 224mmHg
